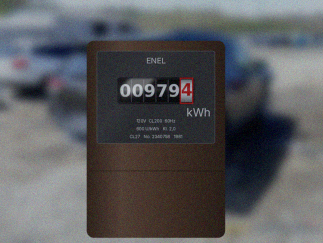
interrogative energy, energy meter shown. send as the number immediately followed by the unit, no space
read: 979.4kWh
